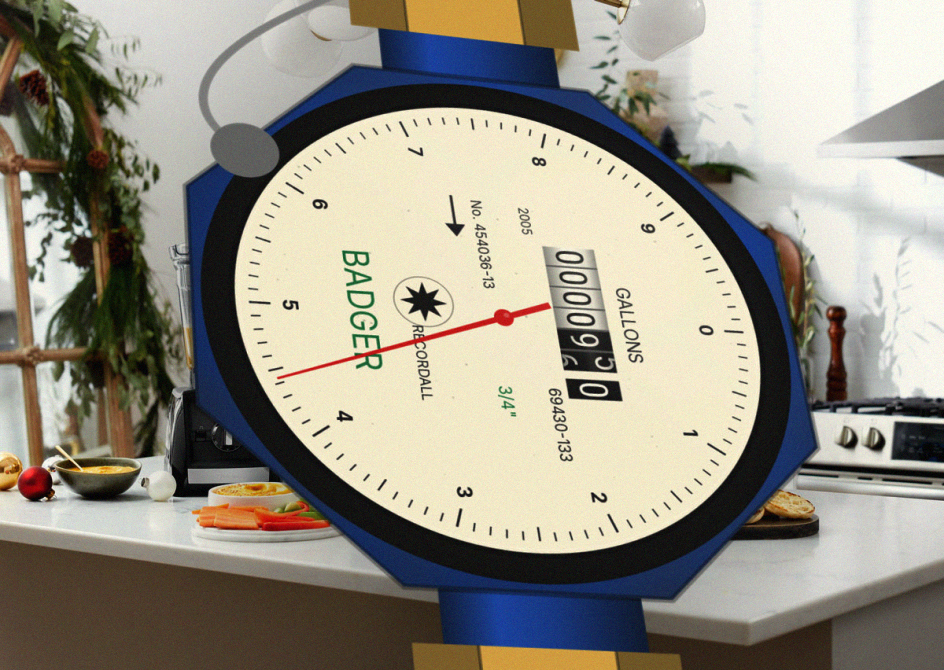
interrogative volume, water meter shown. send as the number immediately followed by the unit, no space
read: 954.4gal
